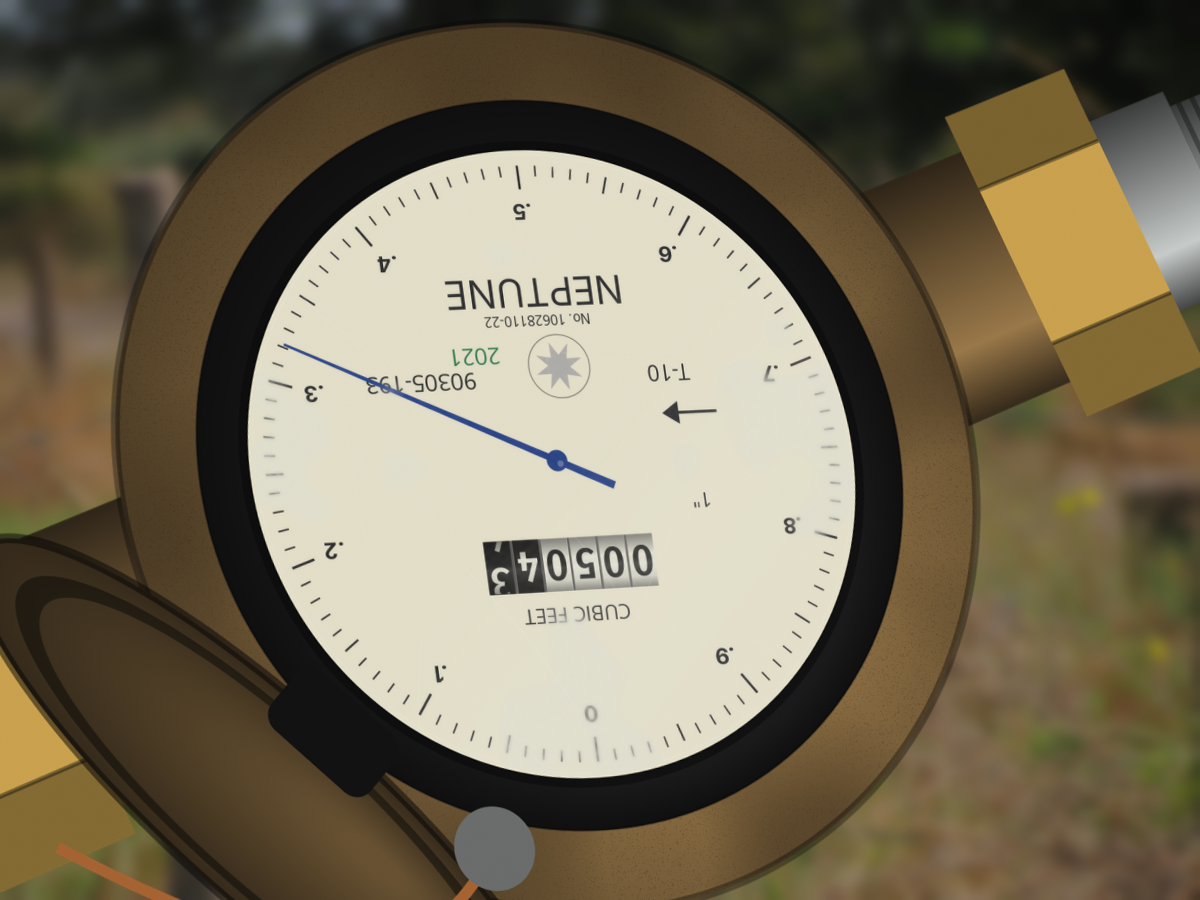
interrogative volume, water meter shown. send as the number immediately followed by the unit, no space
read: 5043.32ft³
